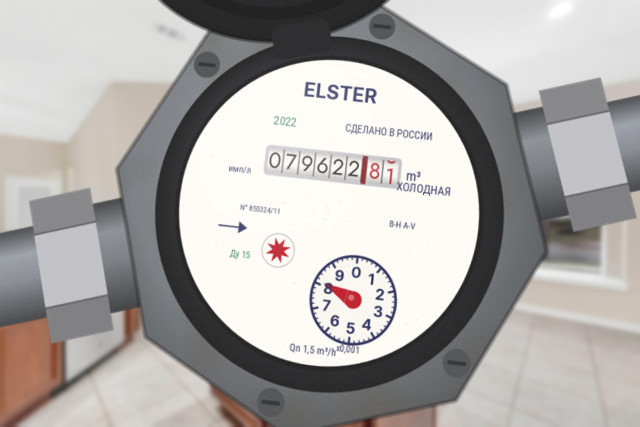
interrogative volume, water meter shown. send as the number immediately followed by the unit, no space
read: 79622.808m³
